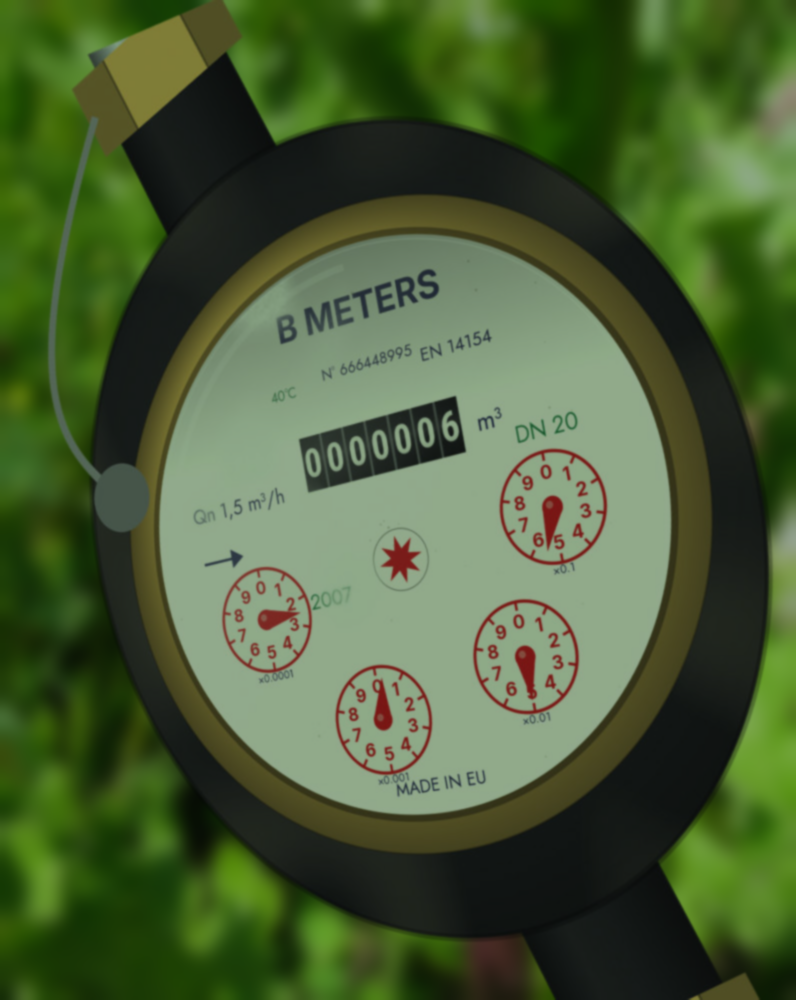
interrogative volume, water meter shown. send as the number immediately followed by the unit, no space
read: 6.5502m³
